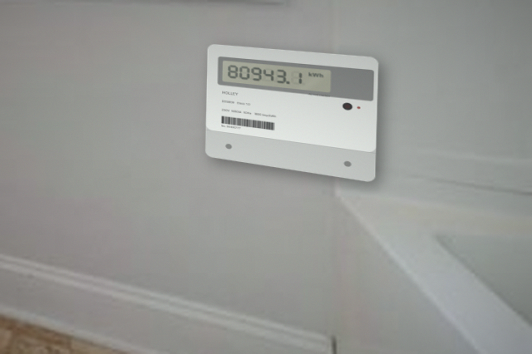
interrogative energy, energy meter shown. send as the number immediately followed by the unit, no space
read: 80943.1kWh
